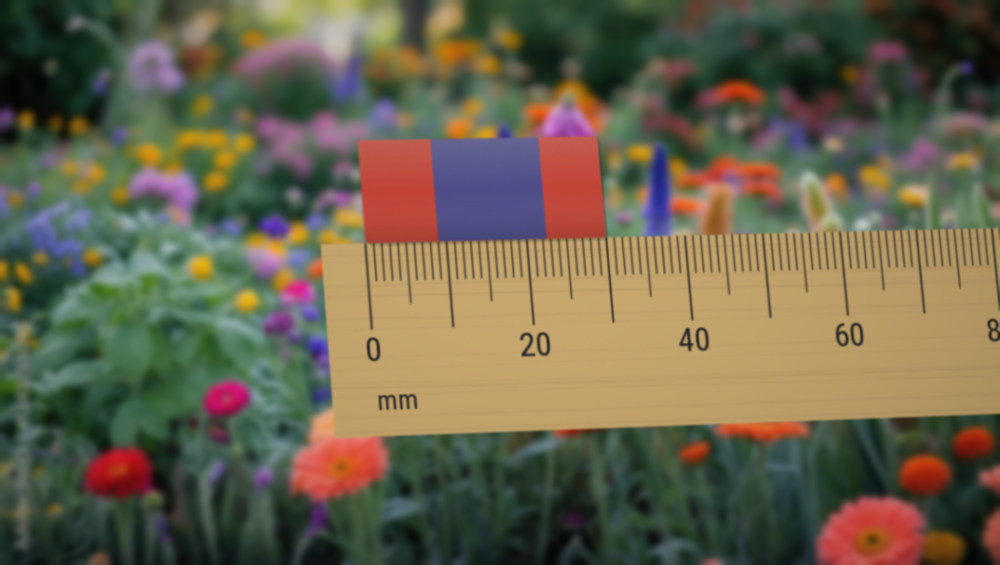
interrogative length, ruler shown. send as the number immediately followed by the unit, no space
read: 30mm
